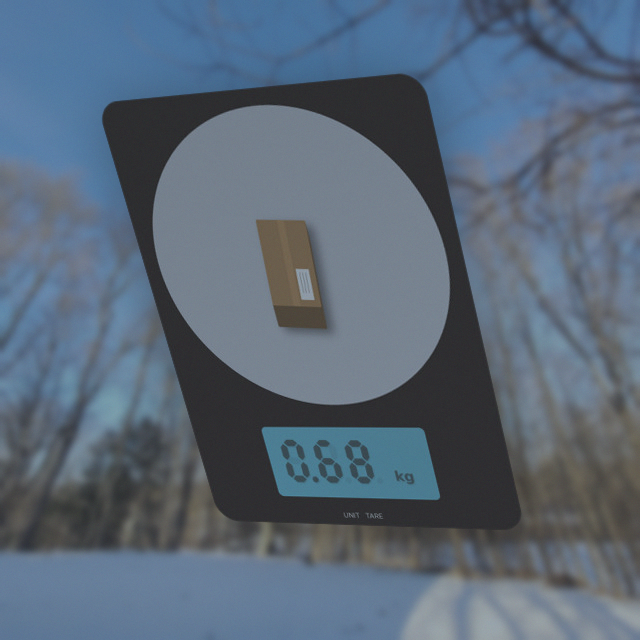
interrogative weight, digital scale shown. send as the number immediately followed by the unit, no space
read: 0.68kg
